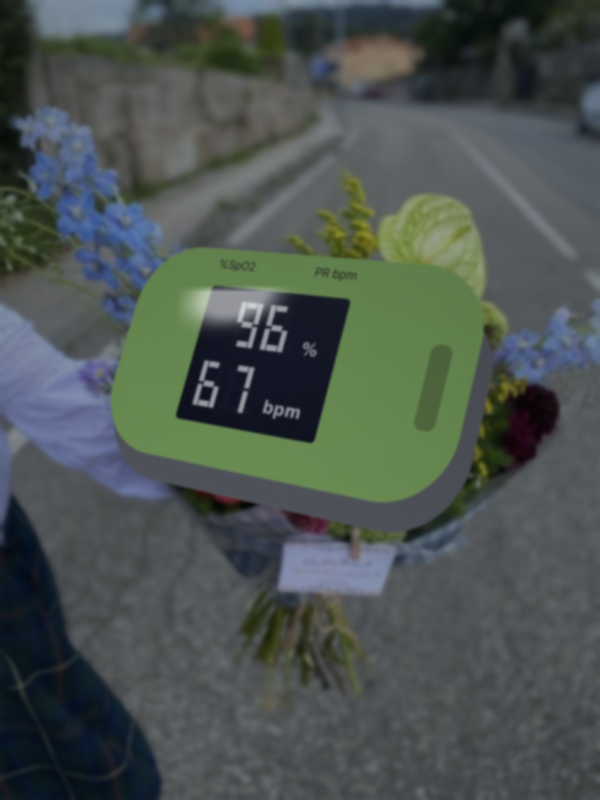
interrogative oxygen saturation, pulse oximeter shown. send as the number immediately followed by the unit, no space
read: 96%
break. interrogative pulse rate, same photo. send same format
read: 67bpm
